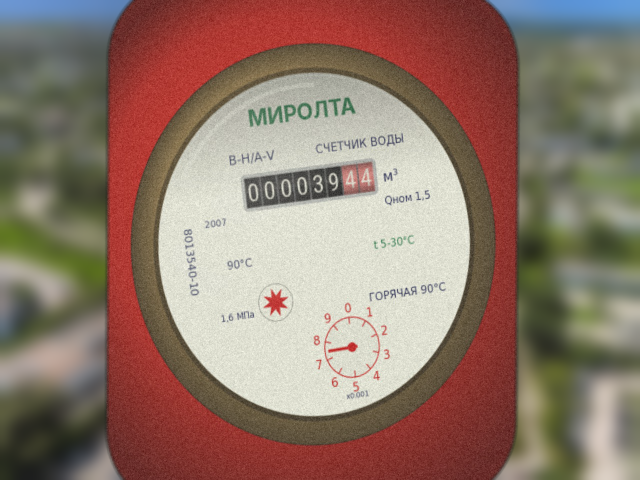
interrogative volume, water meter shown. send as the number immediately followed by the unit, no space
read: 39.447m³
